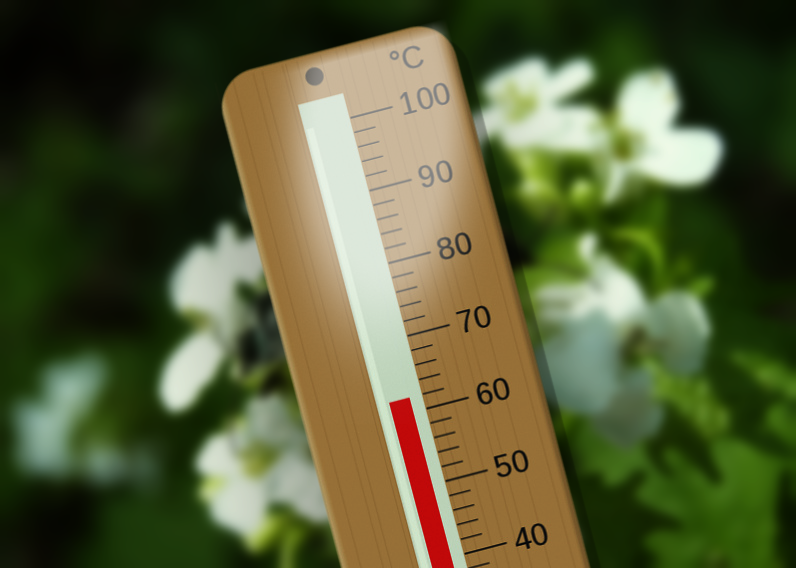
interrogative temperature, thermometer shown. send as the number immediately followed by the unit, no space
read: 62°C
